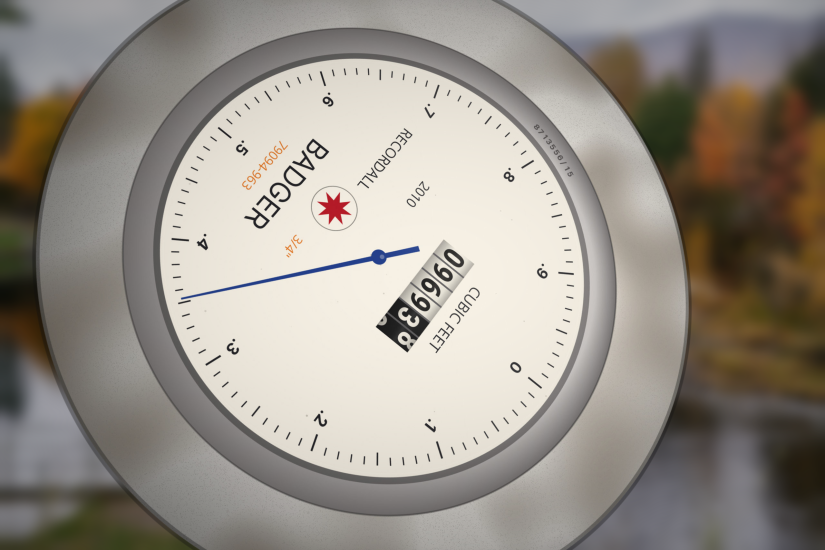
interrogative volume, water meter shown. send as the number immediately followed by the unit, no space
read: 96938.35ft³
